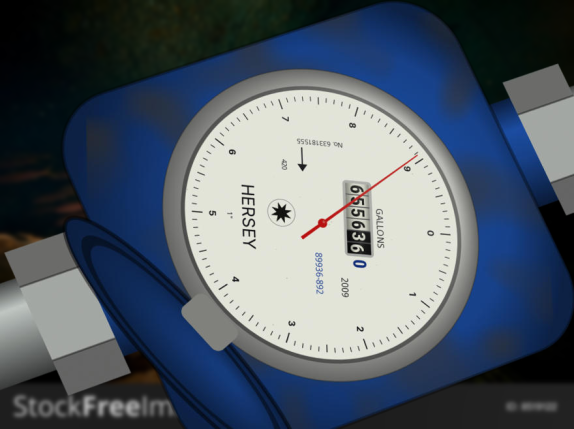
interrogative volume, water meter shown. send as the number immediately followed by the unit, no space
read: 6556358.9gal
